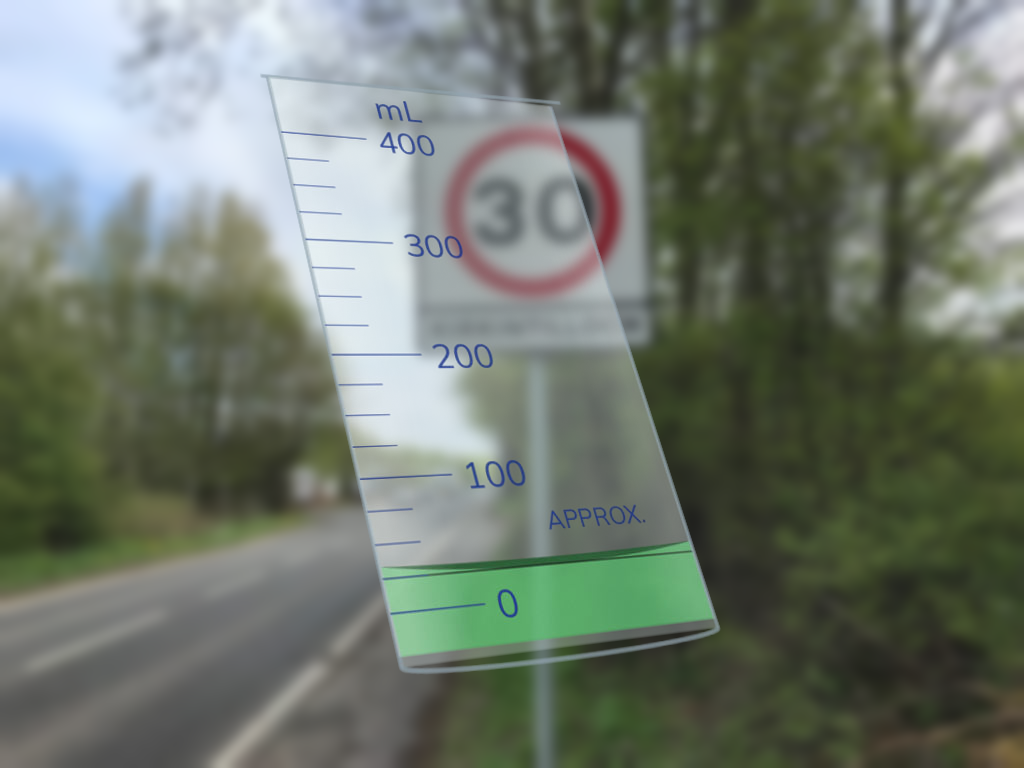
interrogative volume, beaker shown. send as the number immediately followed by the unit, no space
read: 25mL
